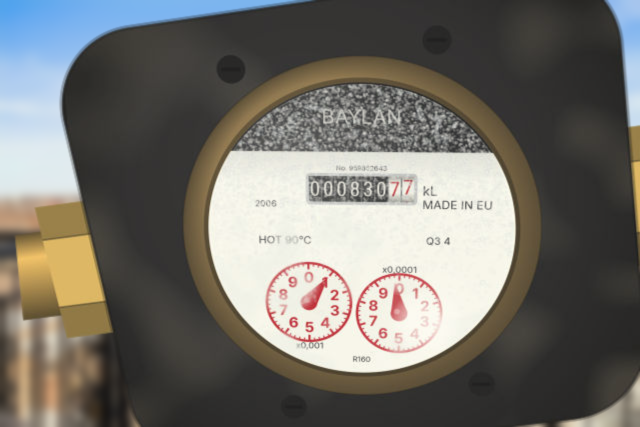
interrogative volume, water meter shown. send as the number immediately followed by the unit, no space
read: 830.7709kL
